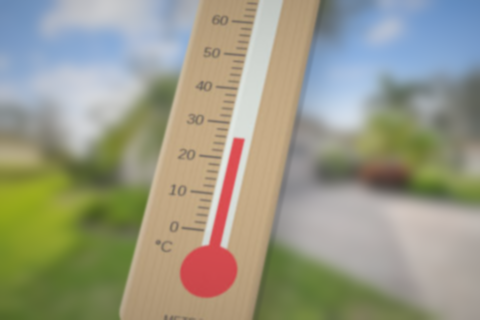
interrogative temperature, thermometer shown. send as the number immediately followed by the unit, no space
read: 26°C
